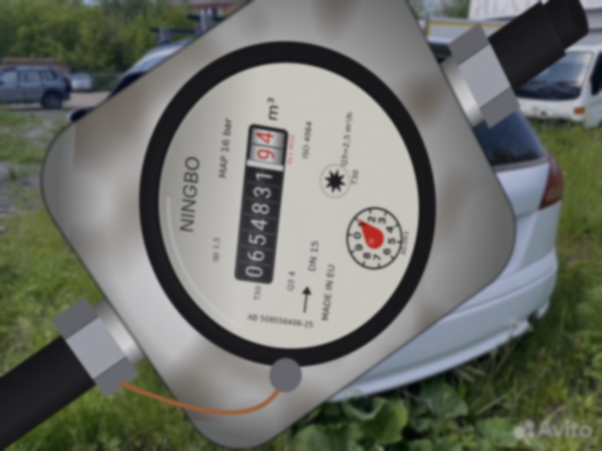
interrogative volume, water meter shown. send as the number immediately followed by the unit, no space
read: 654831.941m³
